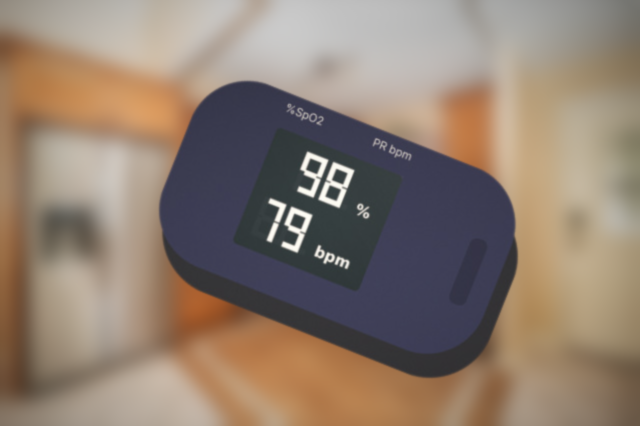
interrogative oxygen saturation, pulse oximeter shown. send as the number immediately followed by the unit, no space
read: 98%
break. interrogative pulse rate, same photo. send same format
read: 79bpm
